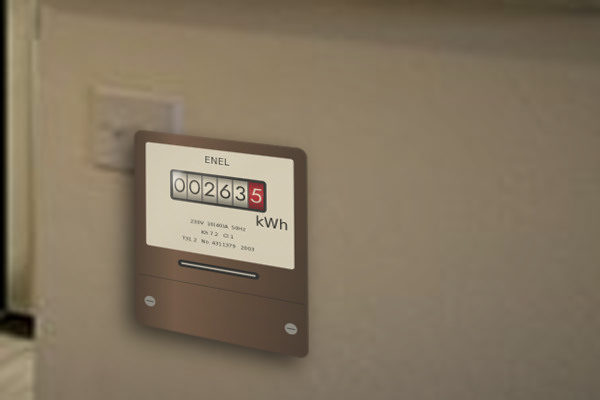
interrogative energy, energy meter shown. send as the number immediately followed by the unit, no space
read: 263.5kWh
